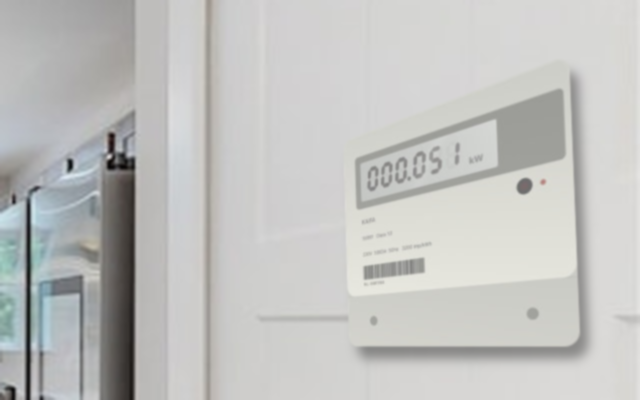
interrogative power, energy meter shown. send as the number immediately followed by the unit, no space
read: 0.051kW
